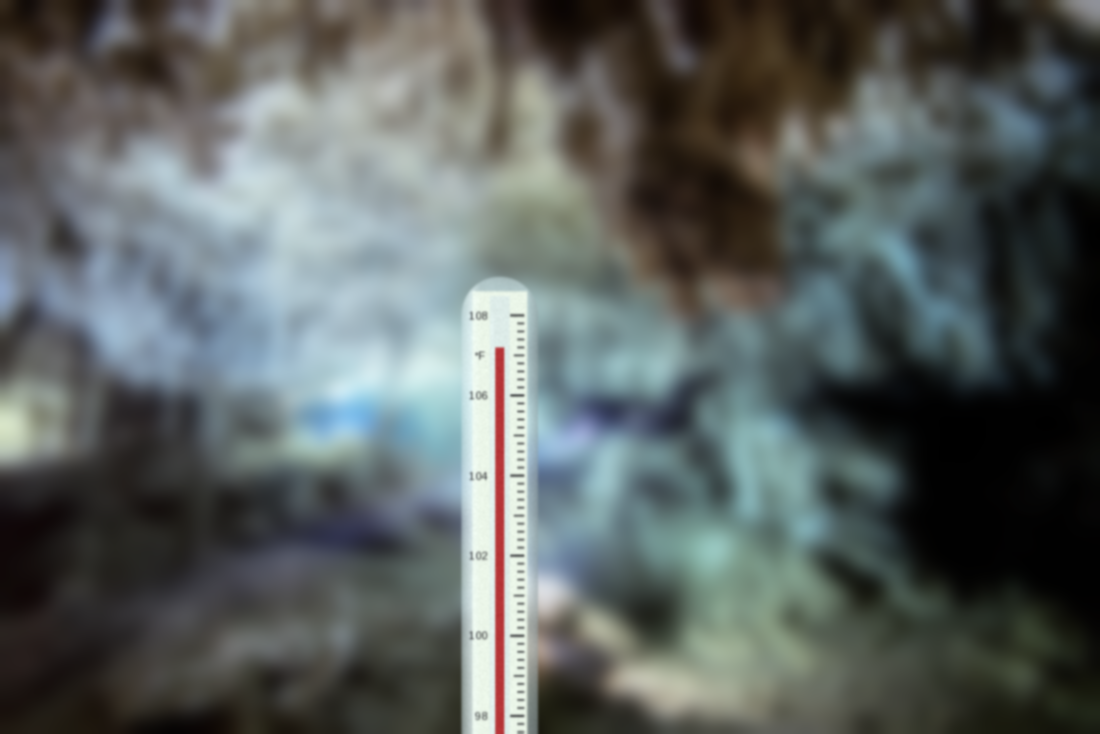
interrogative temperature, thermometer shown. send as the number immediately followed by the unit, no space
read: 107.2°F
